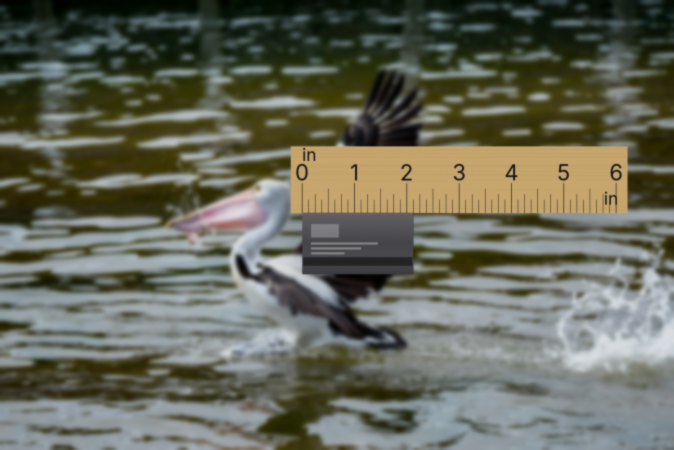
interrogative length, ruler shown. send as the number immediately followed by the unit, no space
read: 2.125in
